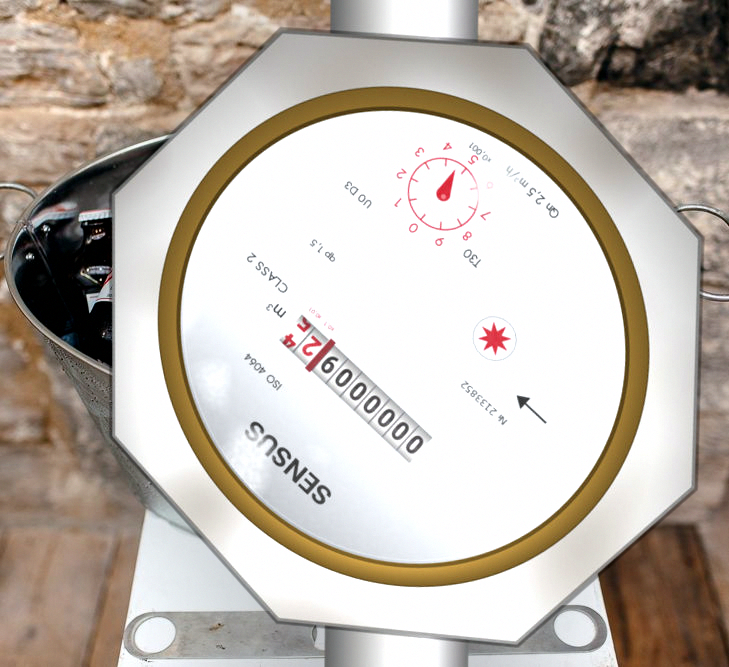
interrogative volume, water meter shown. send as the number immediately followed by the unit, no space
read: 9.244m³
